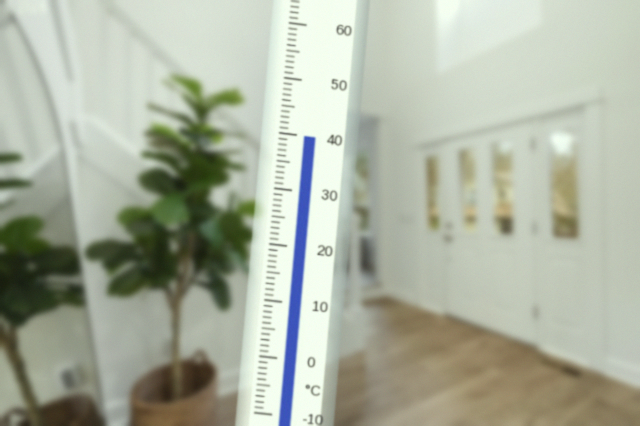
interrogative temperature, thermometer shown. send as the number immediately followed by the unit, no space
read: 40°C
